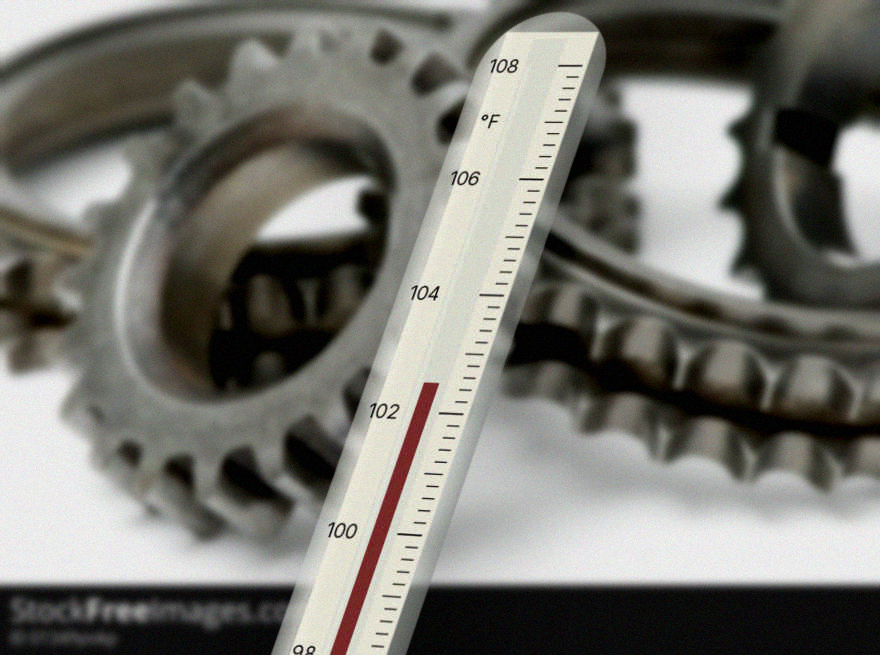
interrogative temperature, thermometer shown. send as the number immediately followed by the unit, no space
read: 102.5°F
